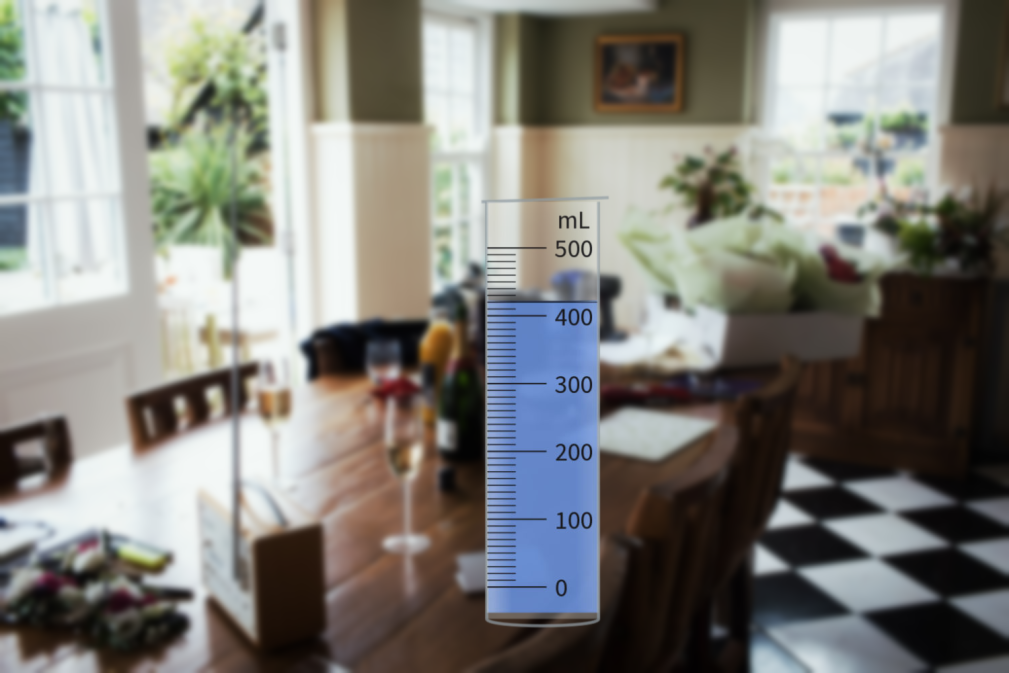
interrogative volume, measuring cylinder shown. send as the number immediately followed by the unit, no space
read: 420mL
